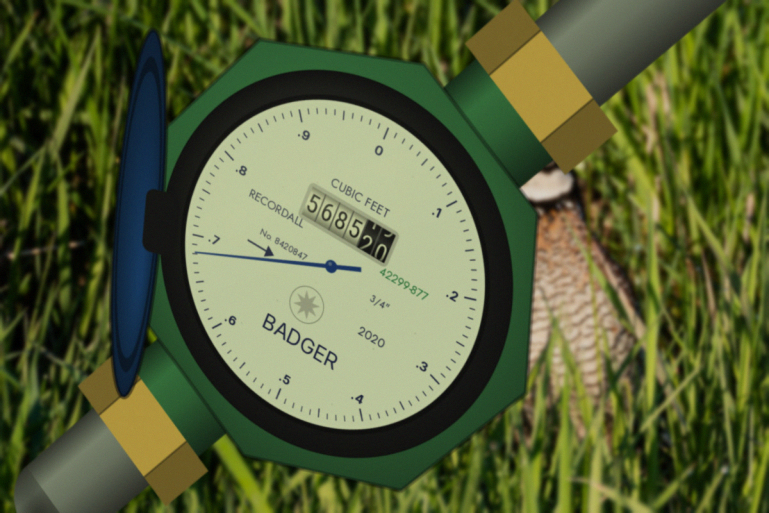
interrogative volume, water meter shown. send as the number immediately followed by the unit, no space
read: 568519.68ft³
